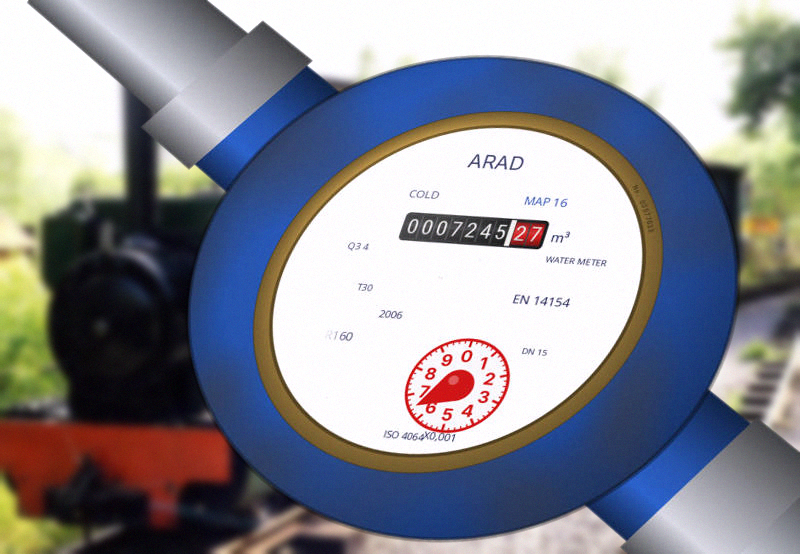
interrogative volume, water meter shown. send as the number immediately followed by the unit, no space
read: 7245.276m³
